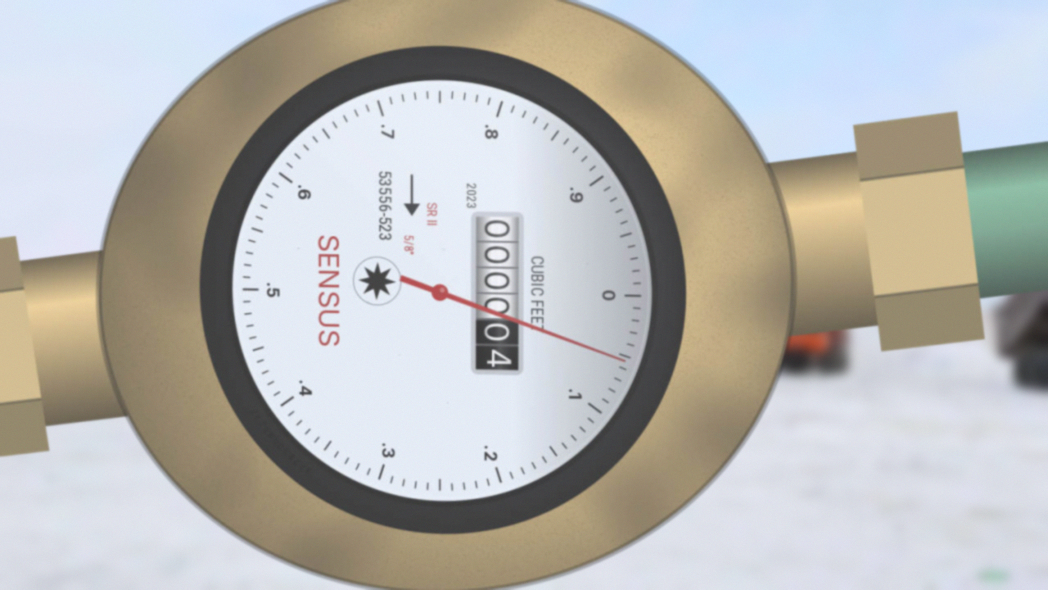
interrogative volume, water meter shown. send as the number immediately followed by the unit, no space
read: 4.05ft³
